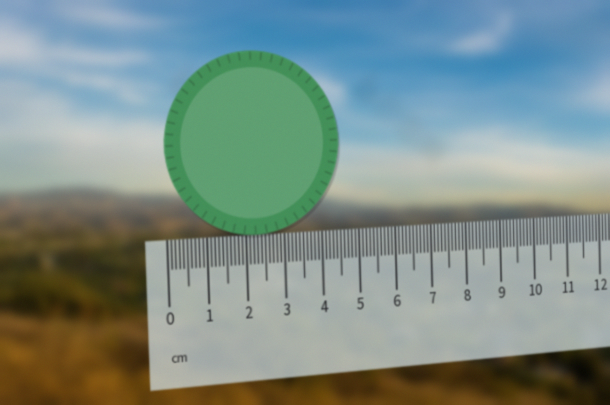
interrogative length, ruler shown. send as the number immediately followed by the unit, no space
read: 4.5cm
